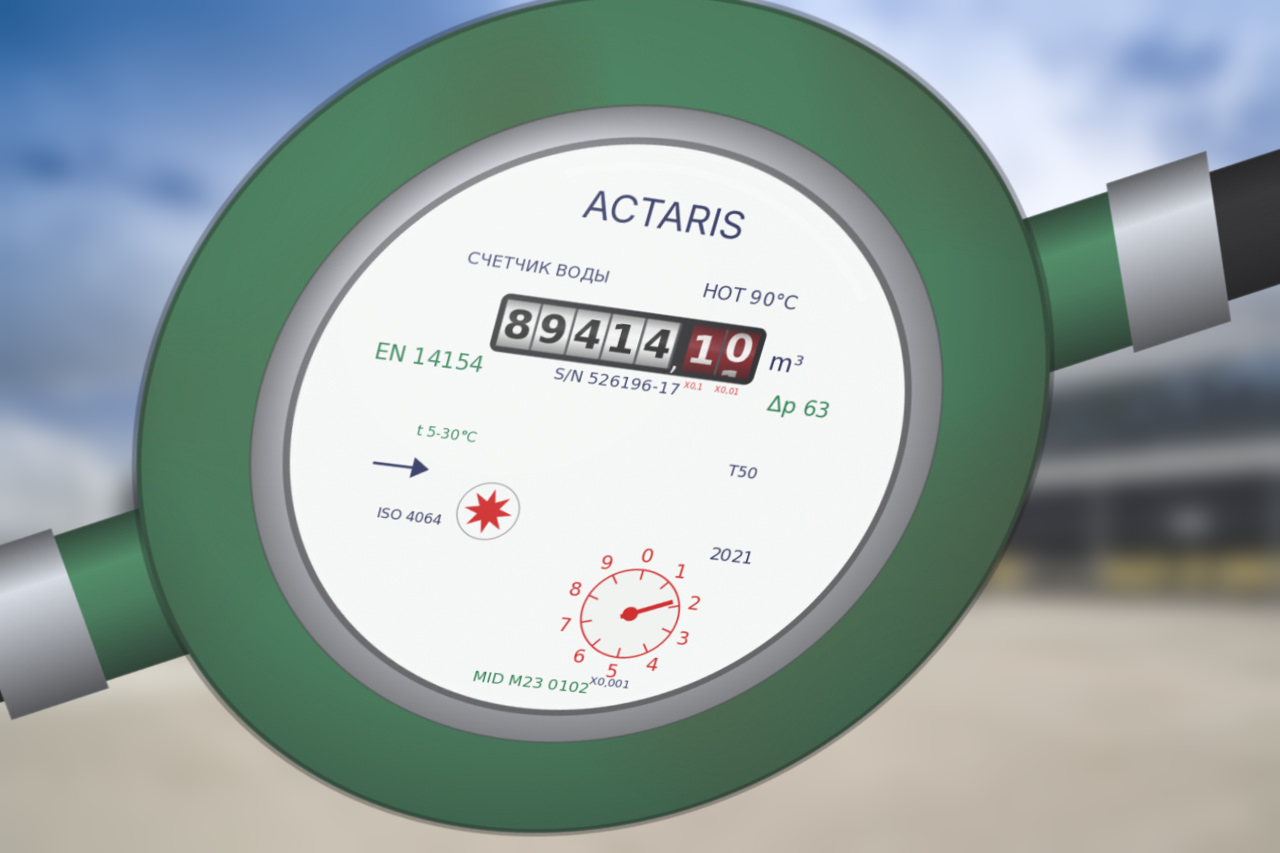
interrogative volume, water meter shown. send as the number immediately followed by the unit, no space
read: 89414.101m³
